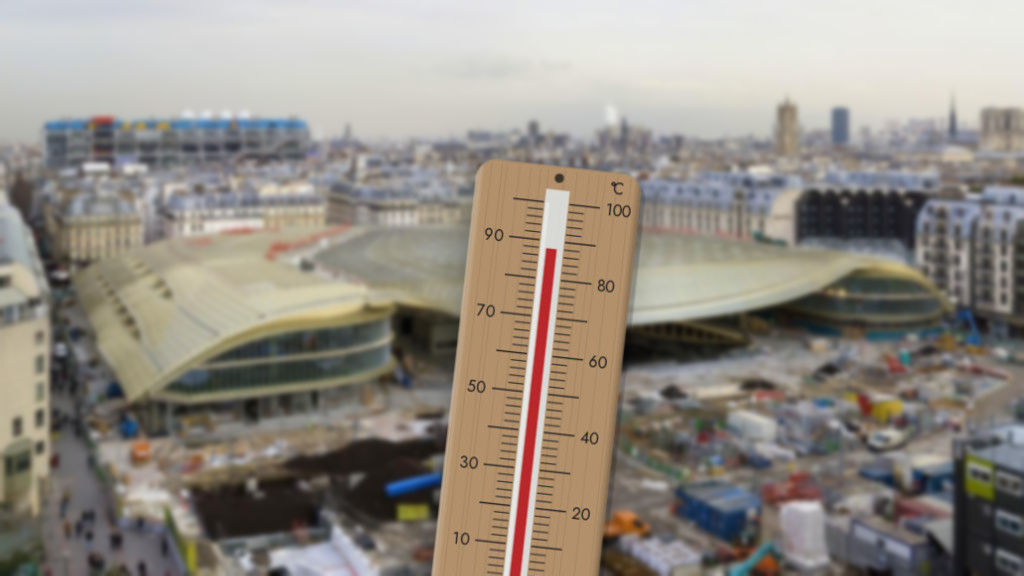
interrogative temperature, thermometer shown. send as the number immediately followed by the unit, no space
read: 88°C
